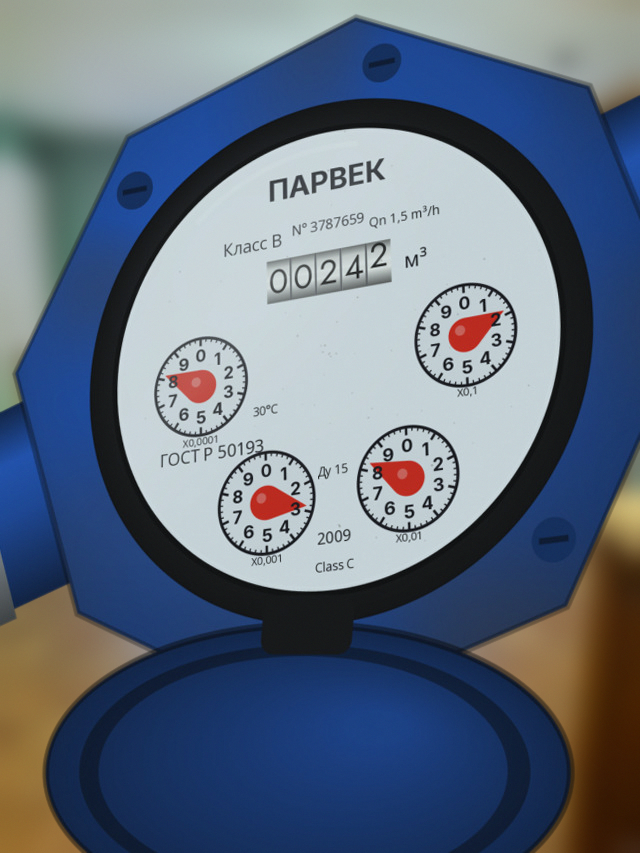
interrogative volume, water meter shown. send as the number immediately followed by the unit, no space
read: 242.1828m³
